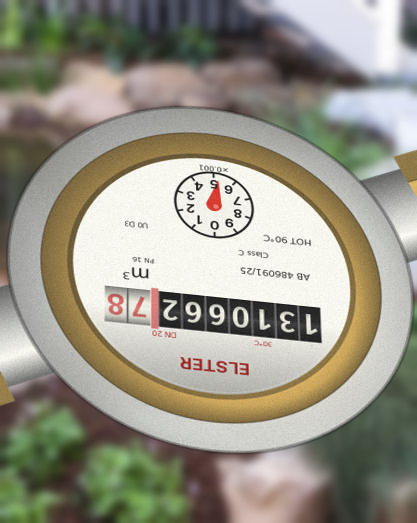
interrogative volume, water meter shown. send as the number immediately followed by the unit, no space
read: 1310662.785m³
